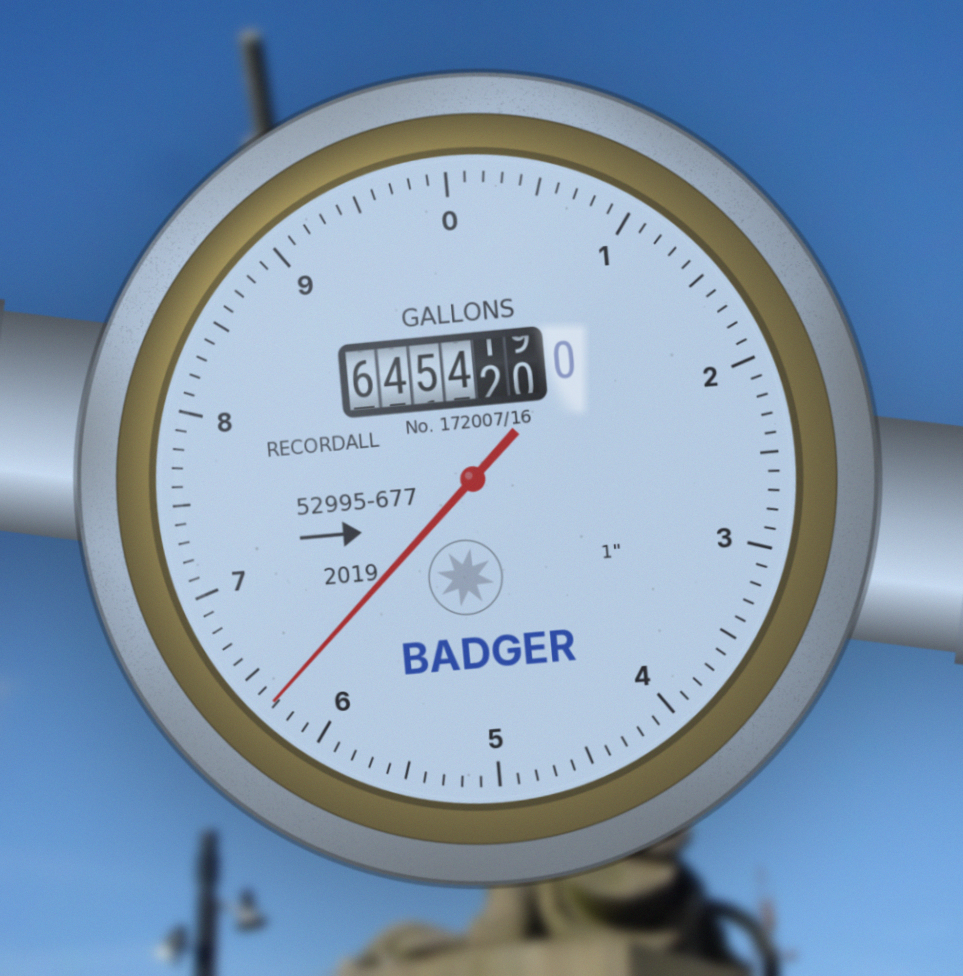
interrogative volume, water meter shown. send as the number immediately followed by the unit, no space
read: 6454196.3gal
